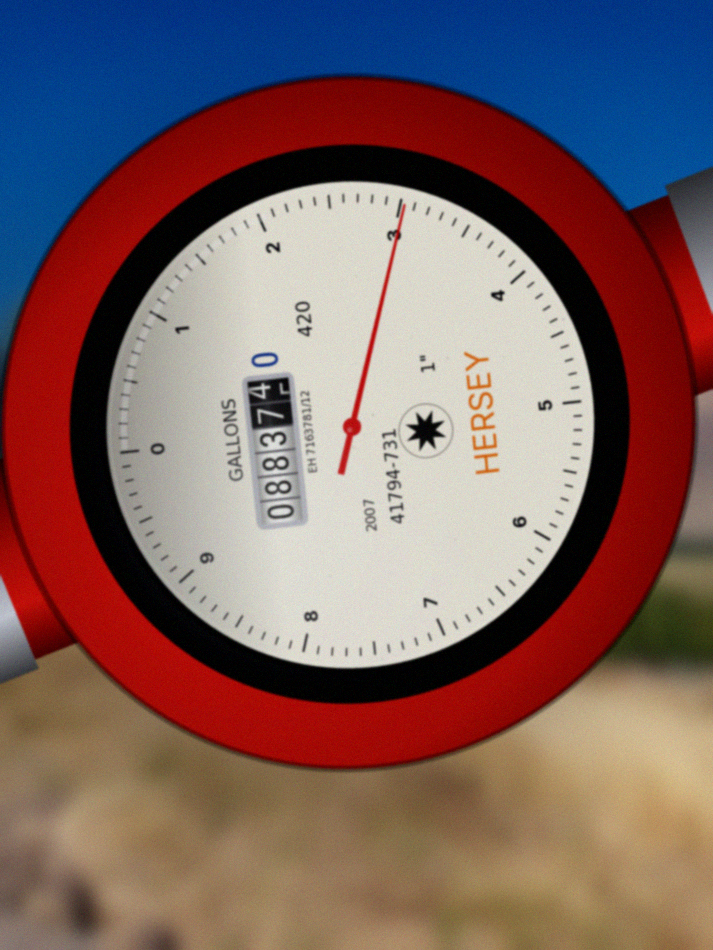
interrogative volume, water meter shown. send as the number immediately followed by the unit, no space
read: 883743.0gal
